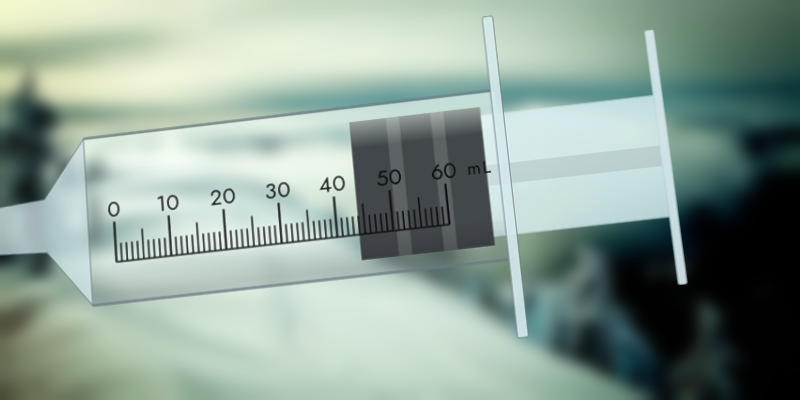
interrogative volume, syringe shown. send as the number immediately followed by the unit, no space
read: 44mL
